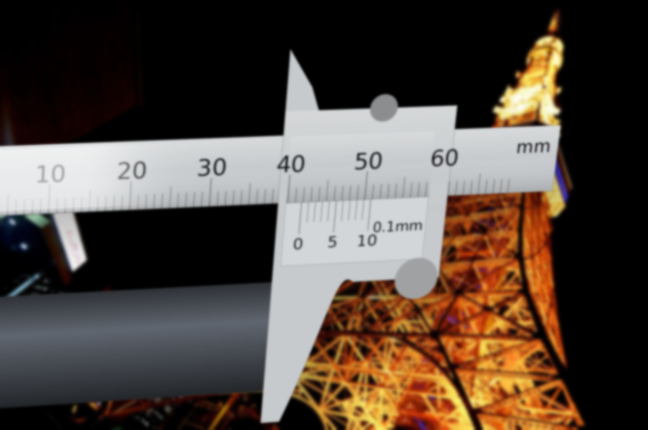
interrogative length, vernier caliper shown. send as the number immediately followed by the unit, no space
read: 41.8mm
